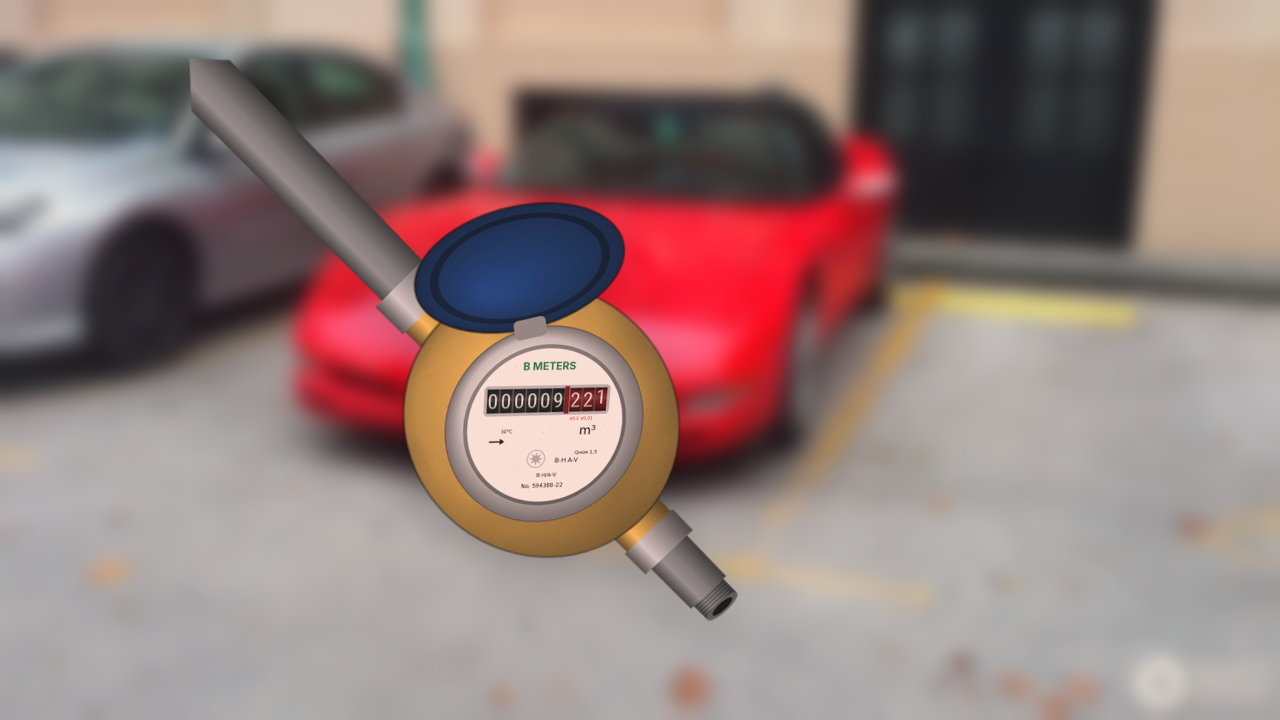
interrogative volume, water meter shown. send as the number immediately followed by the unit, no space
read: 9.221m³
